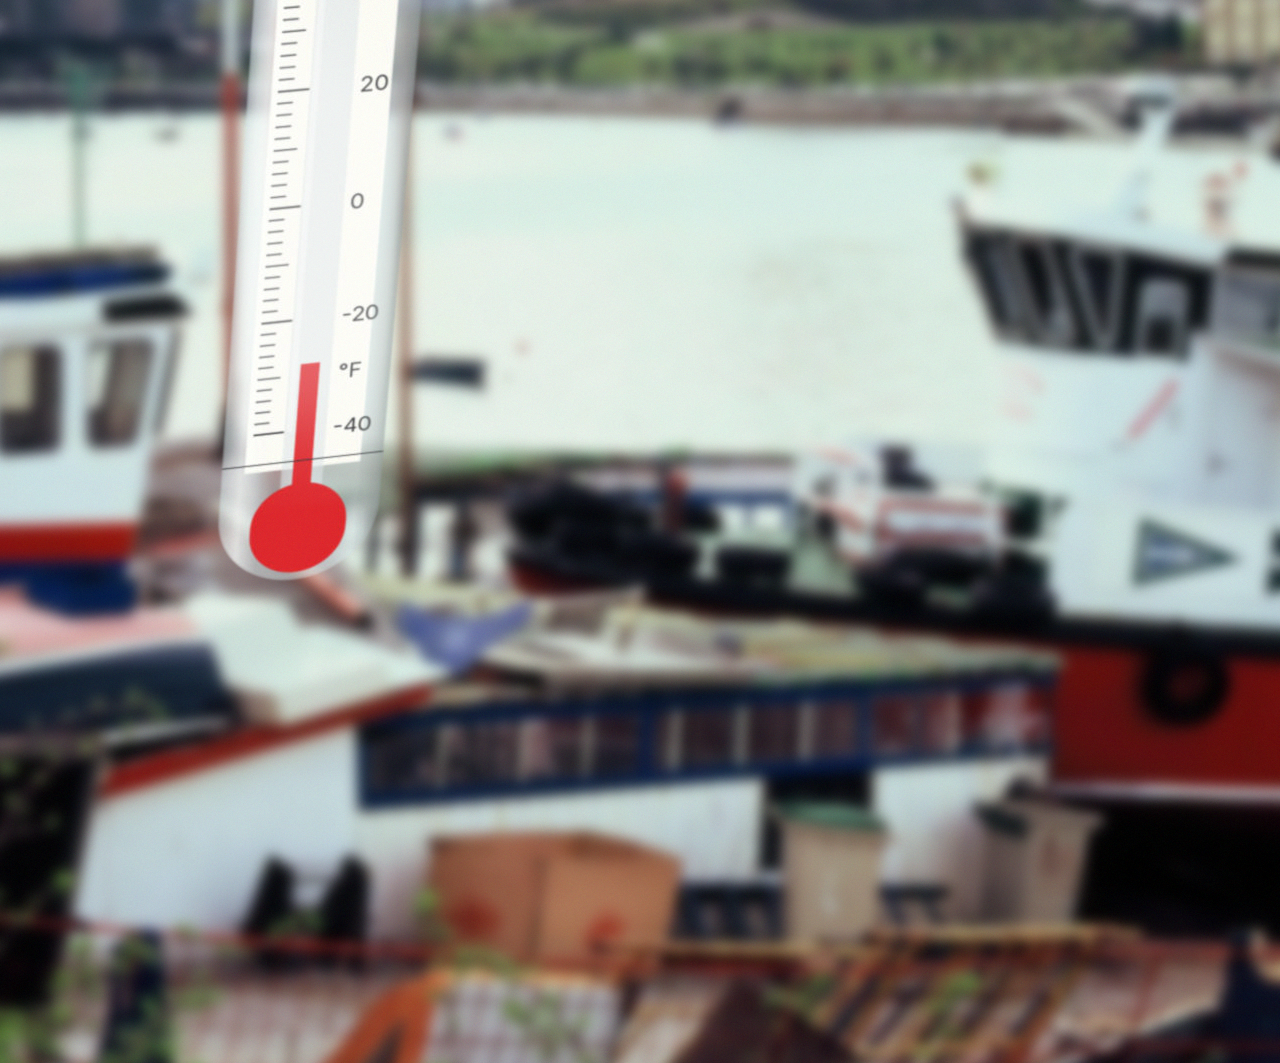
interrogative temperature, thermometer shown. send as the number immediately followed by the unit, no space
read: -28°F
